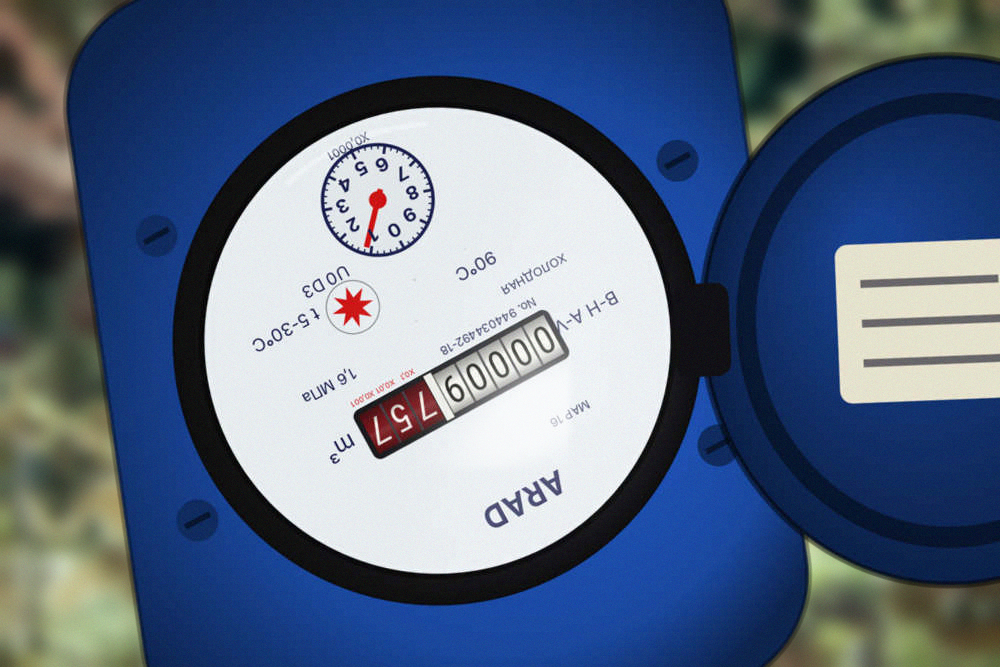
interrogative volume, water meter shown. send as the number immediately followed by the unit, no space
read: 9.7571m³
